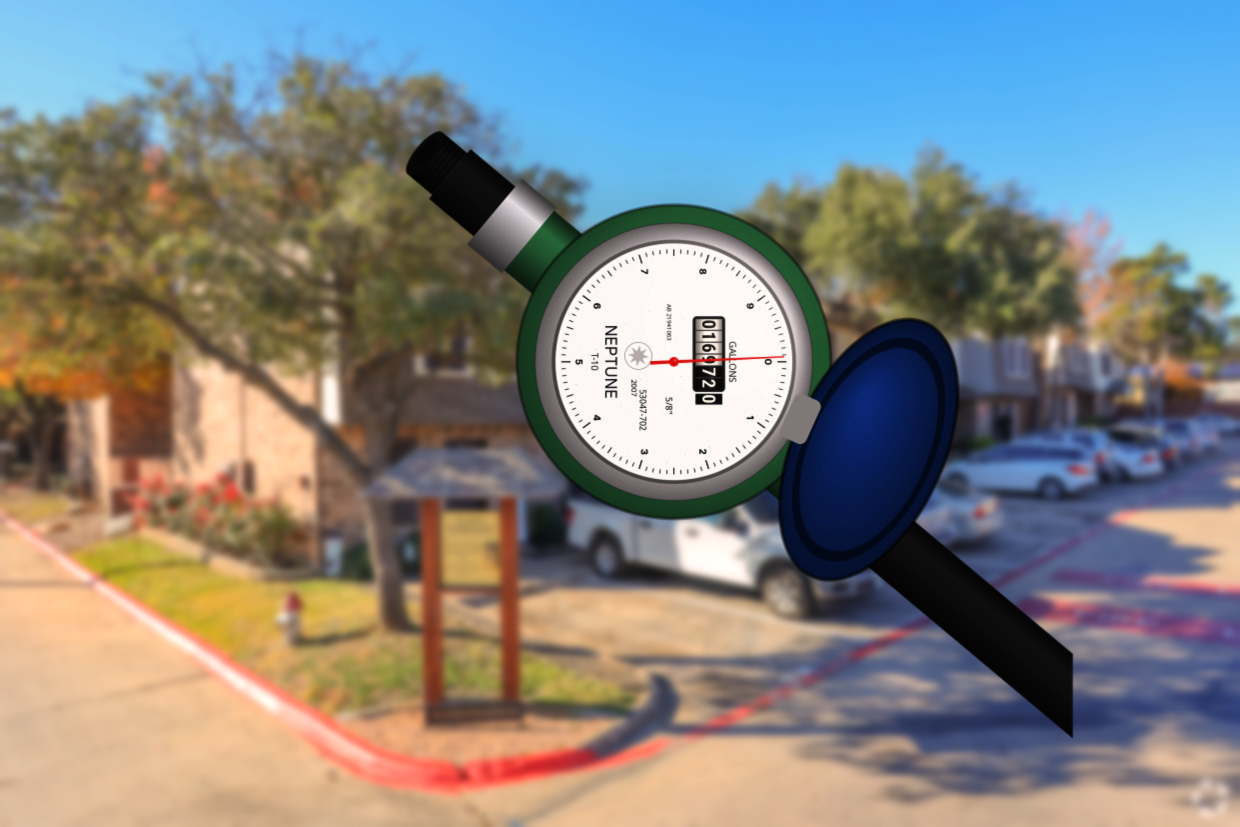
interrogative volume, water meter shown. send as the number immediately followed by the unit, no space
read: 169719.9gal
